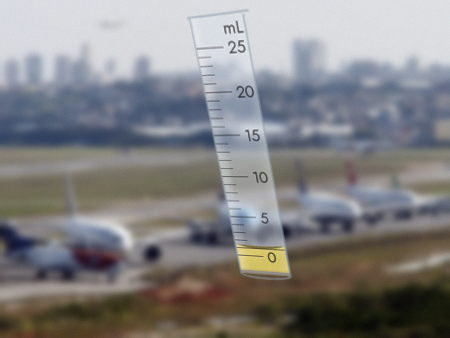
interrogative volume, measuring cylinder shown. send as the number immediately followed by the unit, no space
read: 1mL
